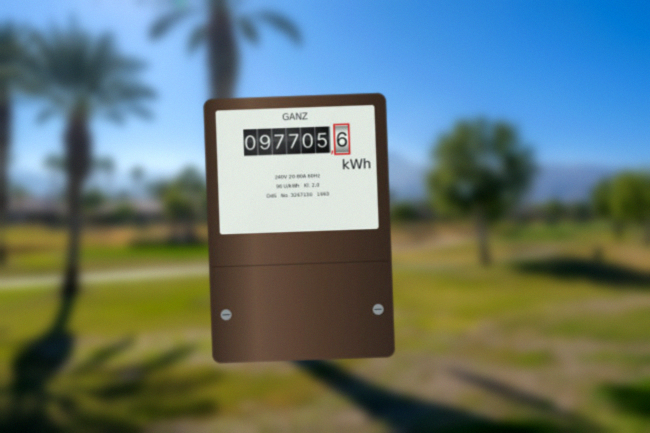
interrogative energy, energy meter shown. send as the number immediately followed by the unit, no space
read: 97705.6kWh
